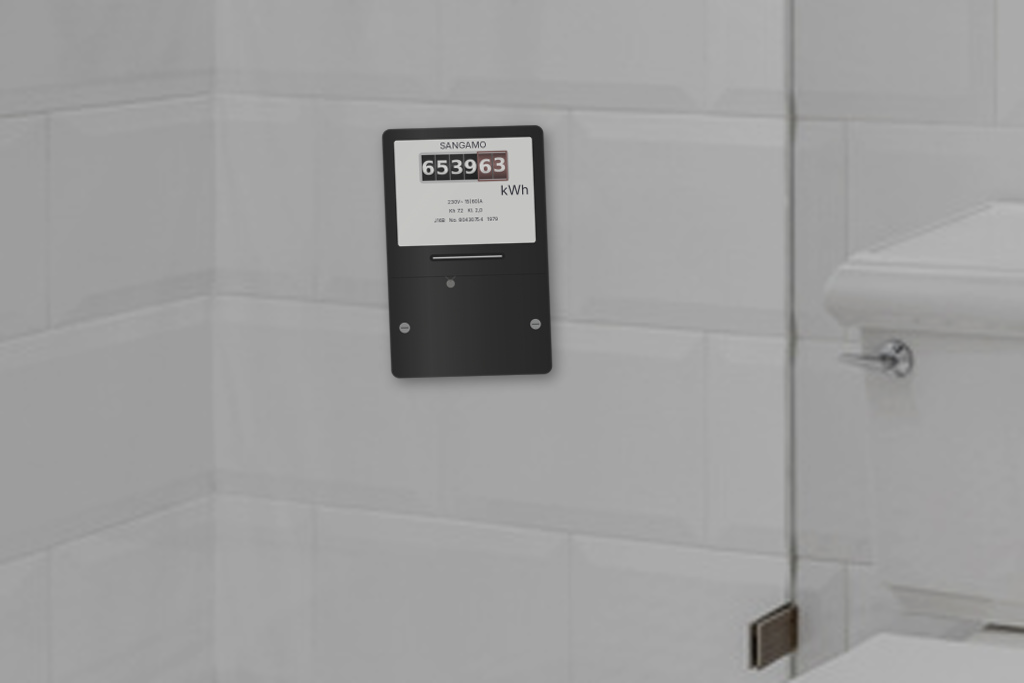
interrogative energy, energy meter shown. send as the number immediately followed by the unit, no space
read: 6539.63kWh
